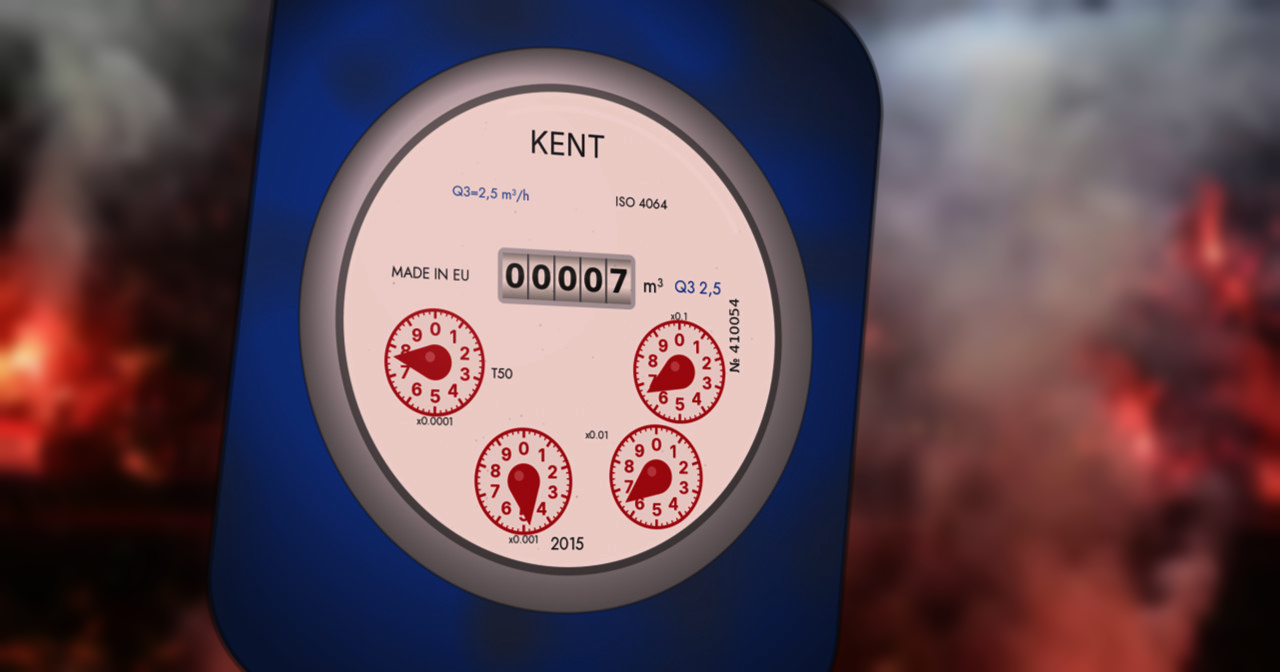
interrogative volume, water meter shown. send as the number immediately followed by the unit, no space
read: 7.6647m³
